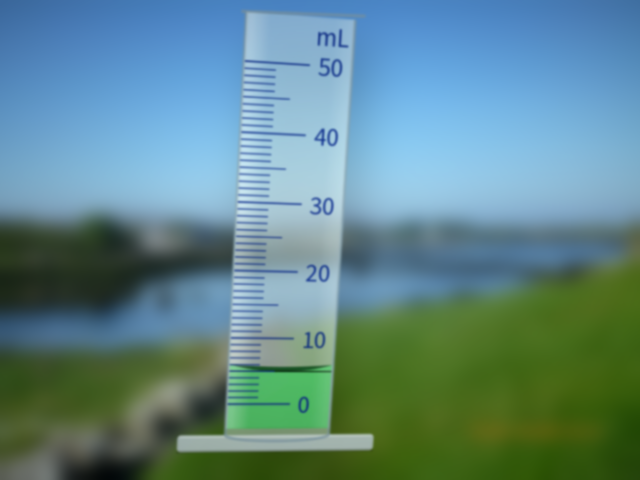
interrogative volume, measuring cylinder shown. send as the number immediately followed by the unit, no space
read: 5mL
